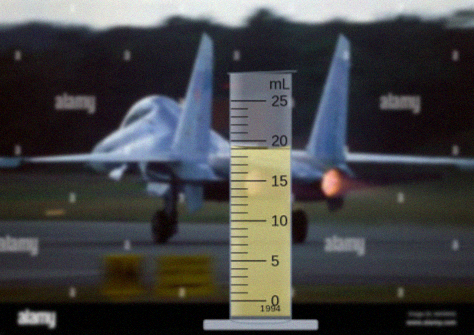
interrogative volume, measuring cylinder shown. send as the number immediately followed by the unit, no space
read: 19mL
